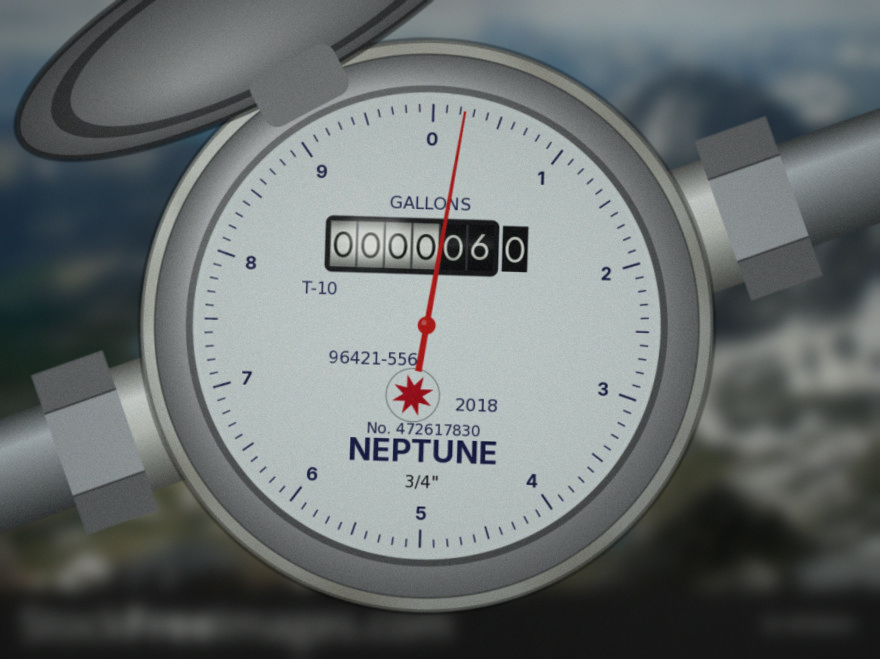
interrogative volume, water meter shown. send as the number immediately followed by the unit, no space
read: 60.2gal
